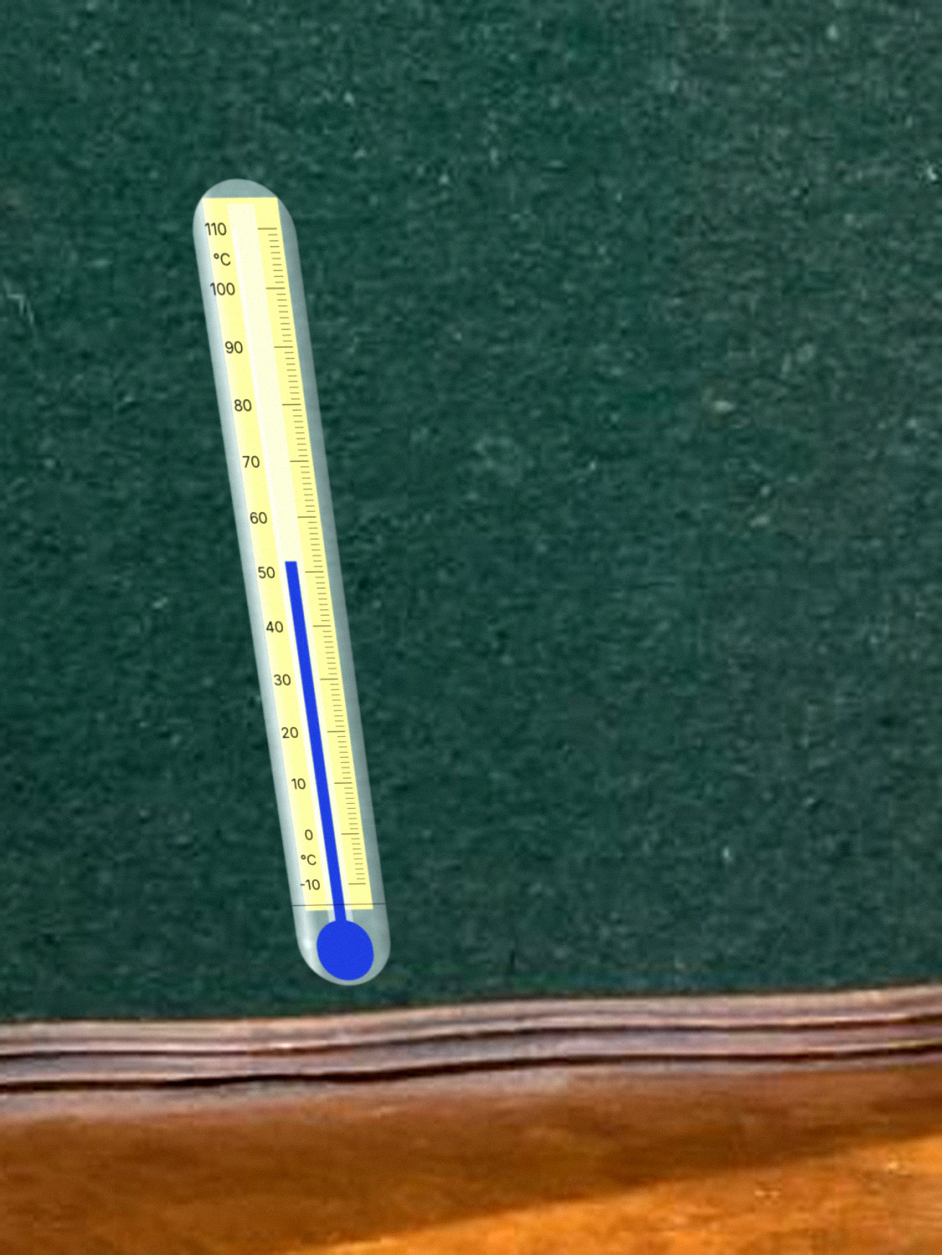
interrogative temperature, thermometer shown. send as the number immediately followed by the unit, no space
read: 52°C
